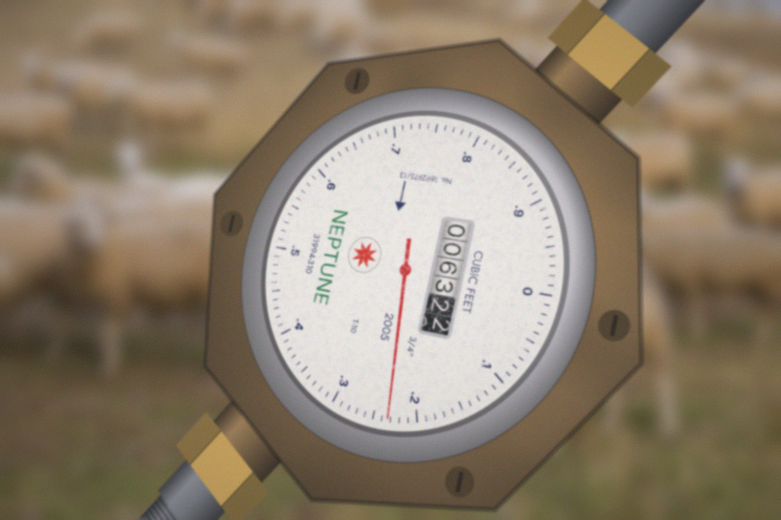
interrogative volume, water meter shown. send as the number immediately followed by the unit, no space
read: 6322.23ft³
